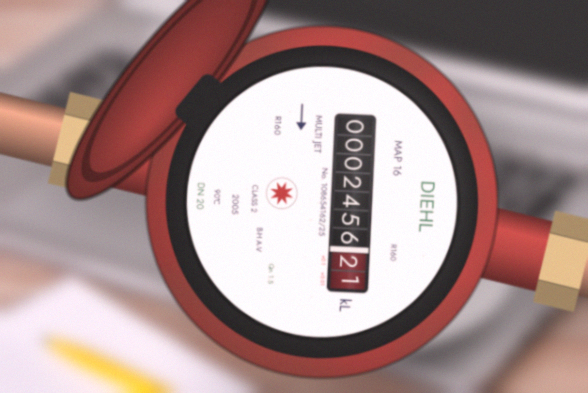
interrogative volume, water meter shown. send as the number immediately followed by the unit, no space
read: 2456.21kL
